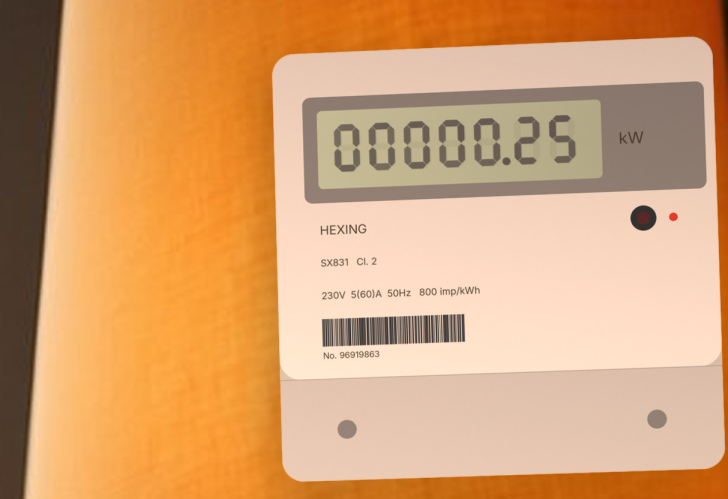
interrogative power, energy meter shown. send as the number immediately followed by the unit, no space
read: 0.25kW
